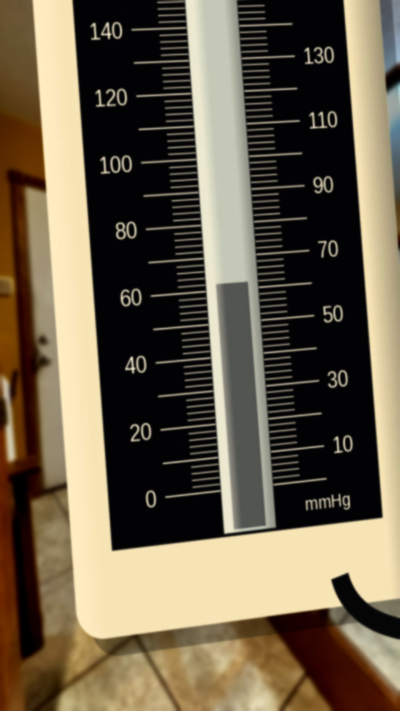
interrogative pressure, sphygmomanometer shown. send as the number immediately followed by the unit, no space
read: 62mmHg
